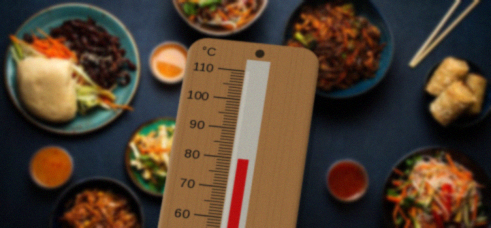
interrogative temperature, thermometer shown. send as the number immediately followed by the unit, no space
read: 80°C
